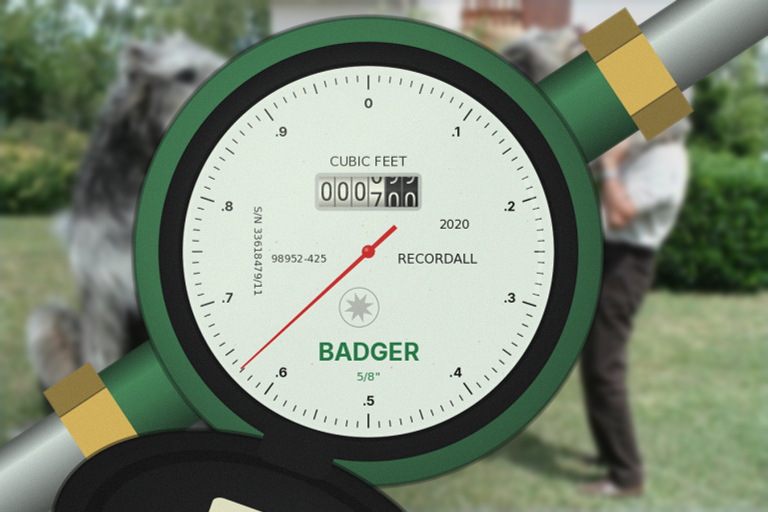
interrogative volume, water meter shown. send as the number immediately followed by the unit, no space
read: 699.63ft³
